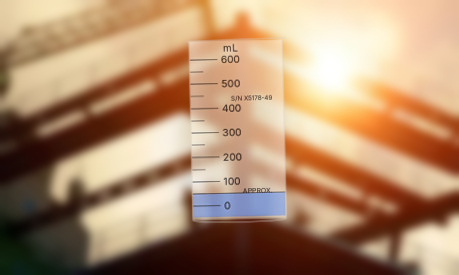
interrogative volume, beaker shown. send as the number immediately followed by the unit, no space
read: 50mL
